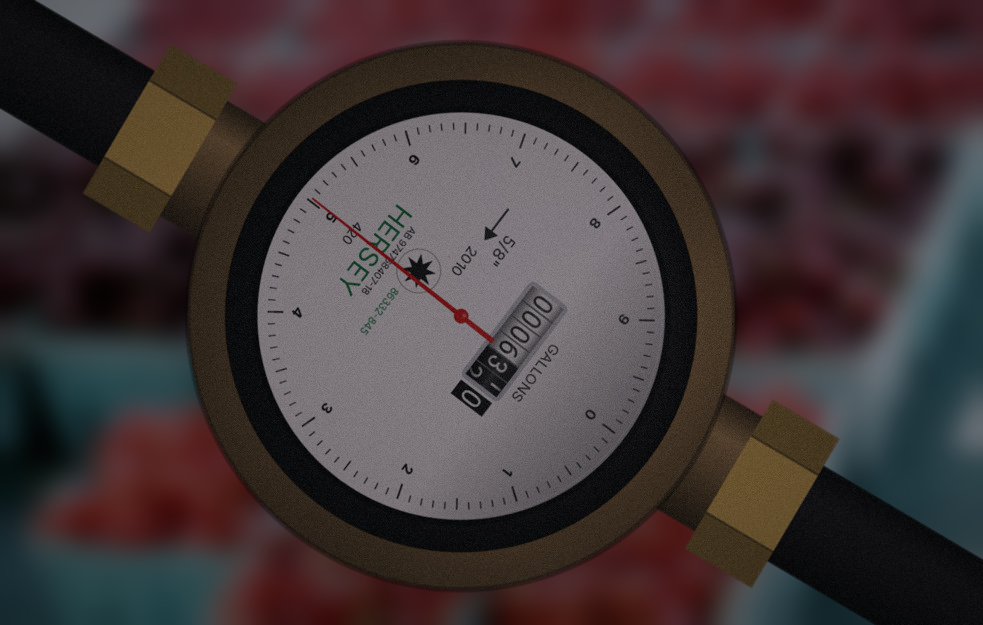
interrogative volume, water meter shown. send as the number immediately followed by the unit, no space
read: 6315.0gal
